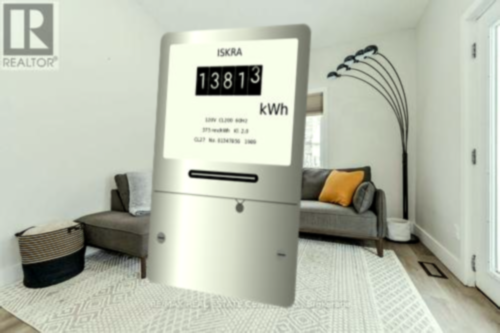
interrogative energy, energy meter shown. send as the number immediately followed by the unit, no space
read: 13813kWh
